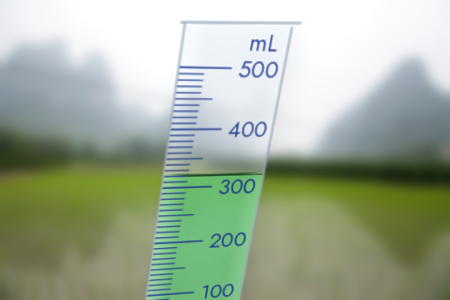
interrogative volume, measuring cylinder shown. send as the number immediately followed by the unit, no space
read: 320mL
